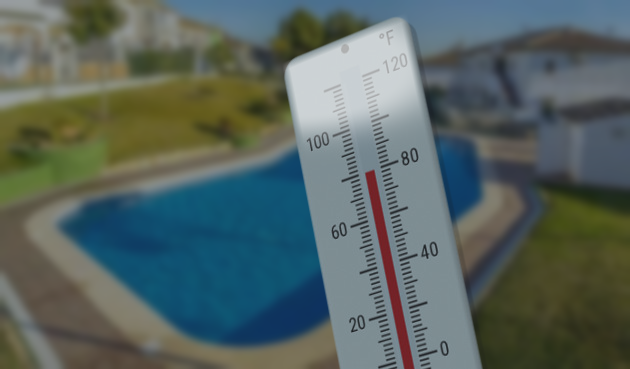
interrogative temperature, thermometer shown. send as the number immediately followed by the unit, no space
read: 80°F
